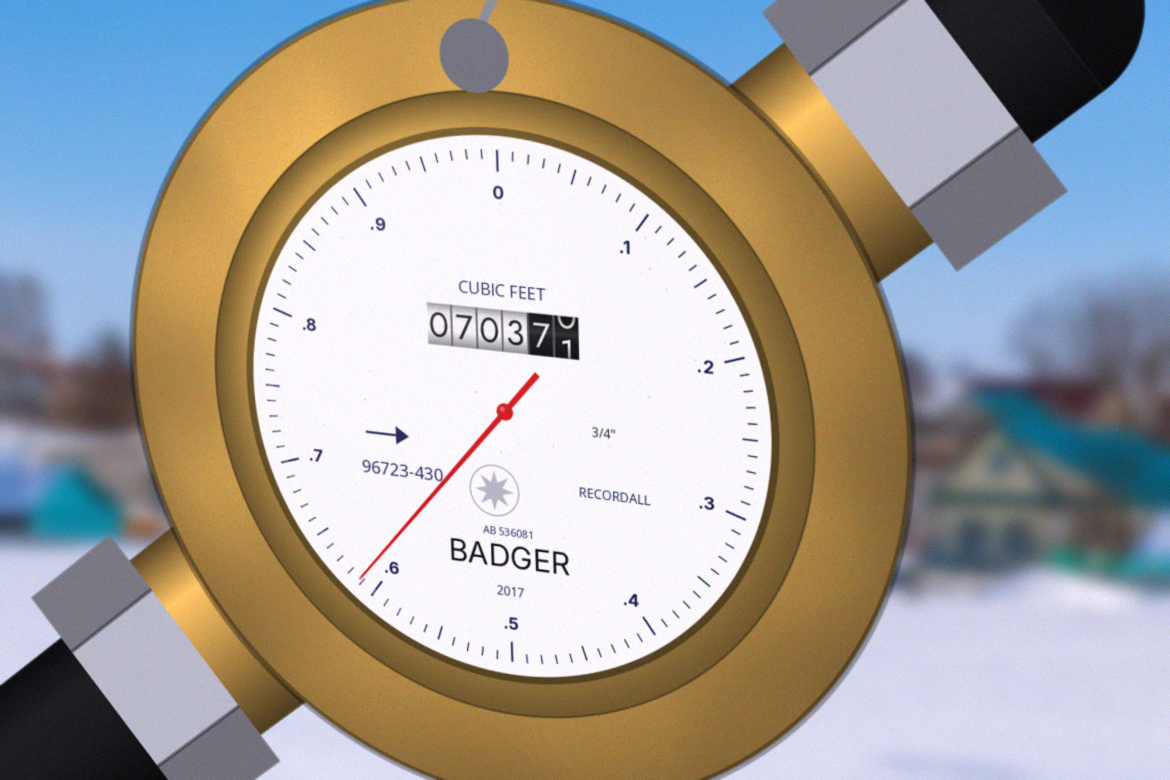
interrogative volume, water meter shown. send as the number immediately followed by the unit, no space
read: 70370.61ft³
